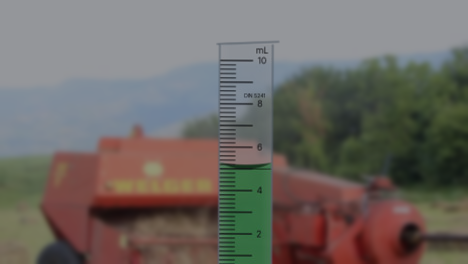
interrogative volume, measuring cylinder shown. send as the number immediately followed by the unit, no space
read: 5mL
